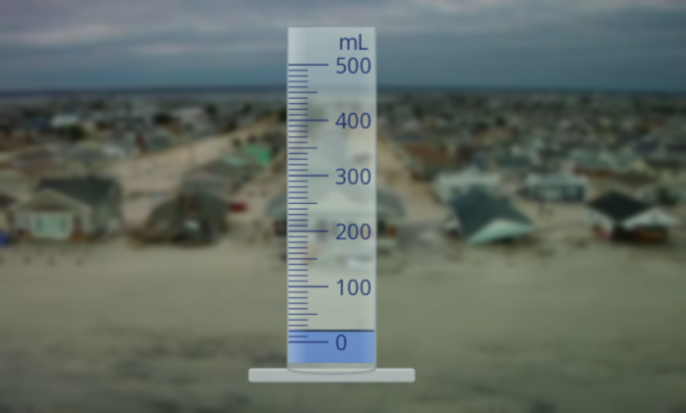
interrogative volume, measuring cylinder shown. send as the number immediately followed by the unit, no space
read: 20mL
